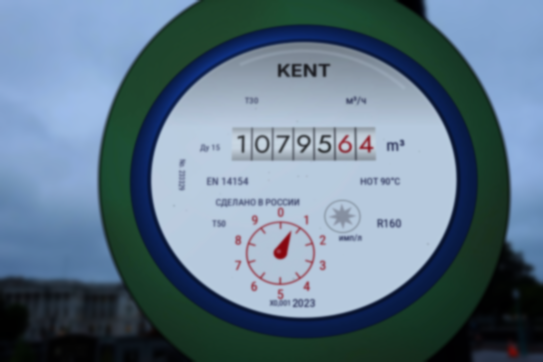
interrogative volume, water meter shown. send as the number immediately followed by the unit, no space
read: 10795.640m³
